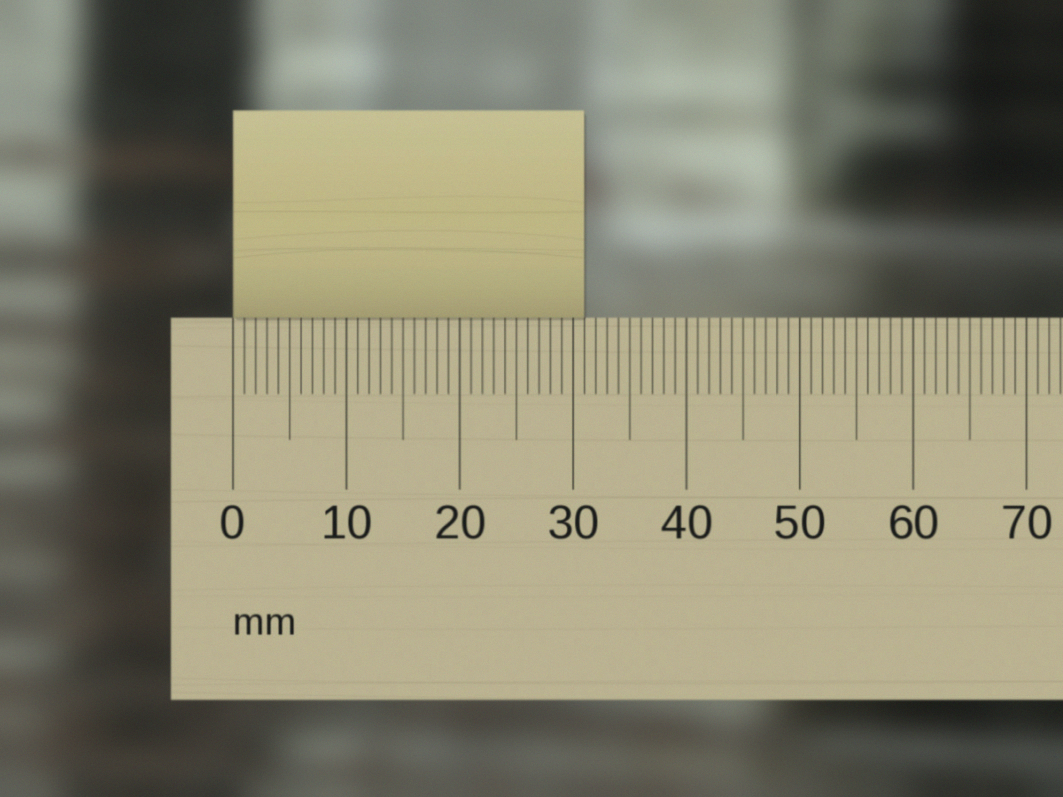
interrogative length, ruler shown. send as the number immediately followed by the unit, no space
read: 31mm
